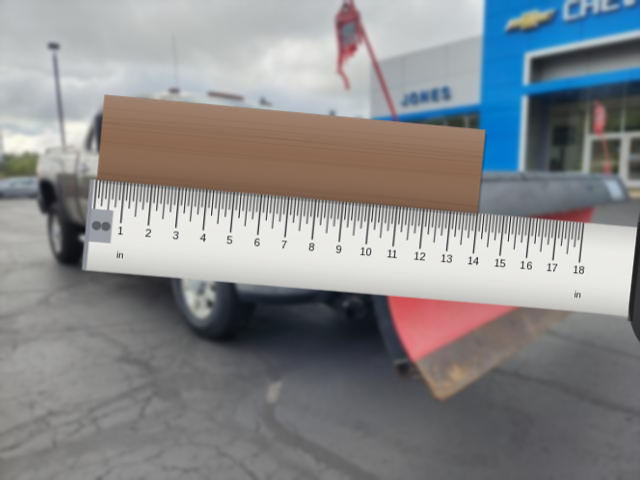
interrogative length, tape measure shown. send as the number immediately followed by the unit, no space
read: 14in
